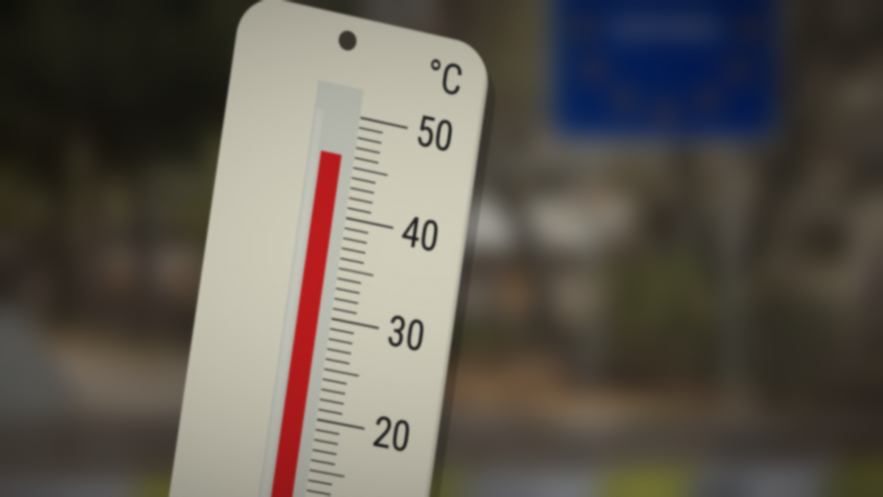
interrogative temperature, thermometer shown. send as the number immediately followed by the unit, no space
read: 46°C
